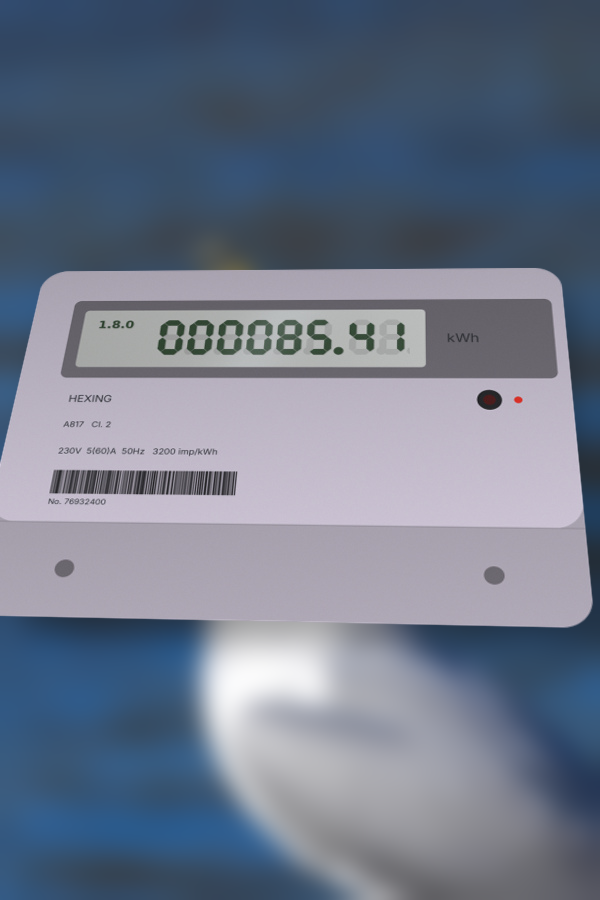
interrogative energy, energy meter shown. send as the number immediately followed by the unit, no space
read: 85.41kWh
